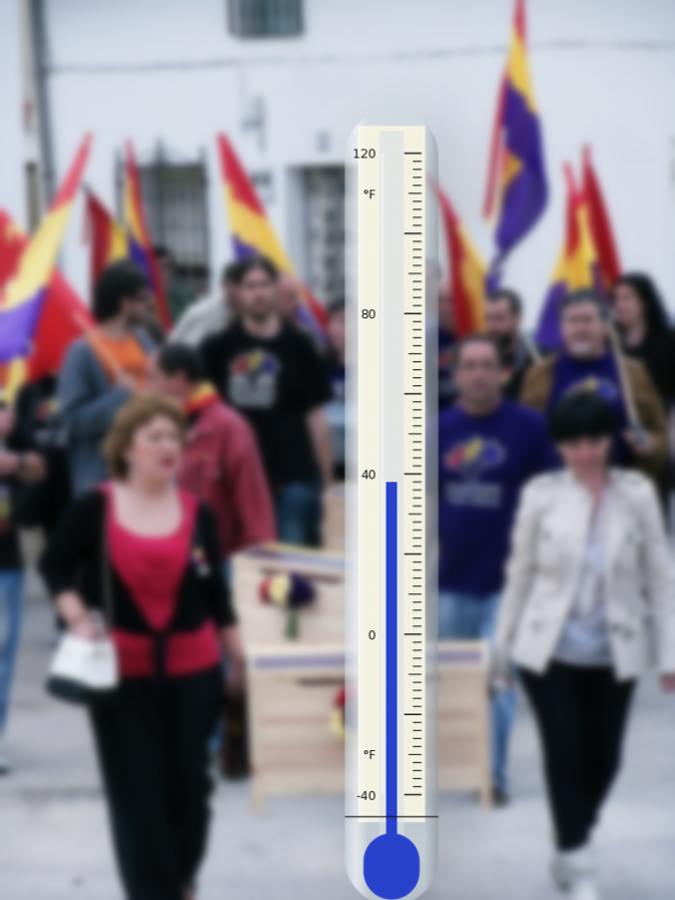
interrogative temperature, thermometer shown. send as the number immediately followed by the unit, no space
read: 38°F
